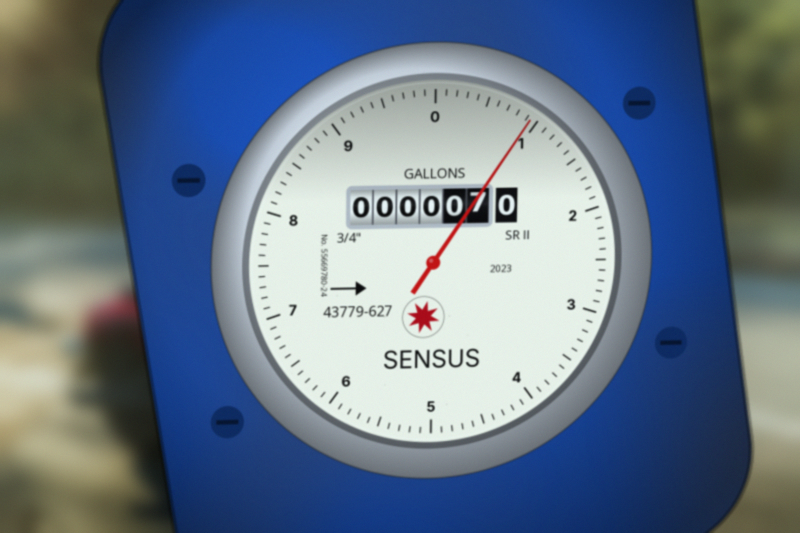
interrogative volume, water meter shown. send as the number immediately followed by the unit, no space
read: 70.9gal
